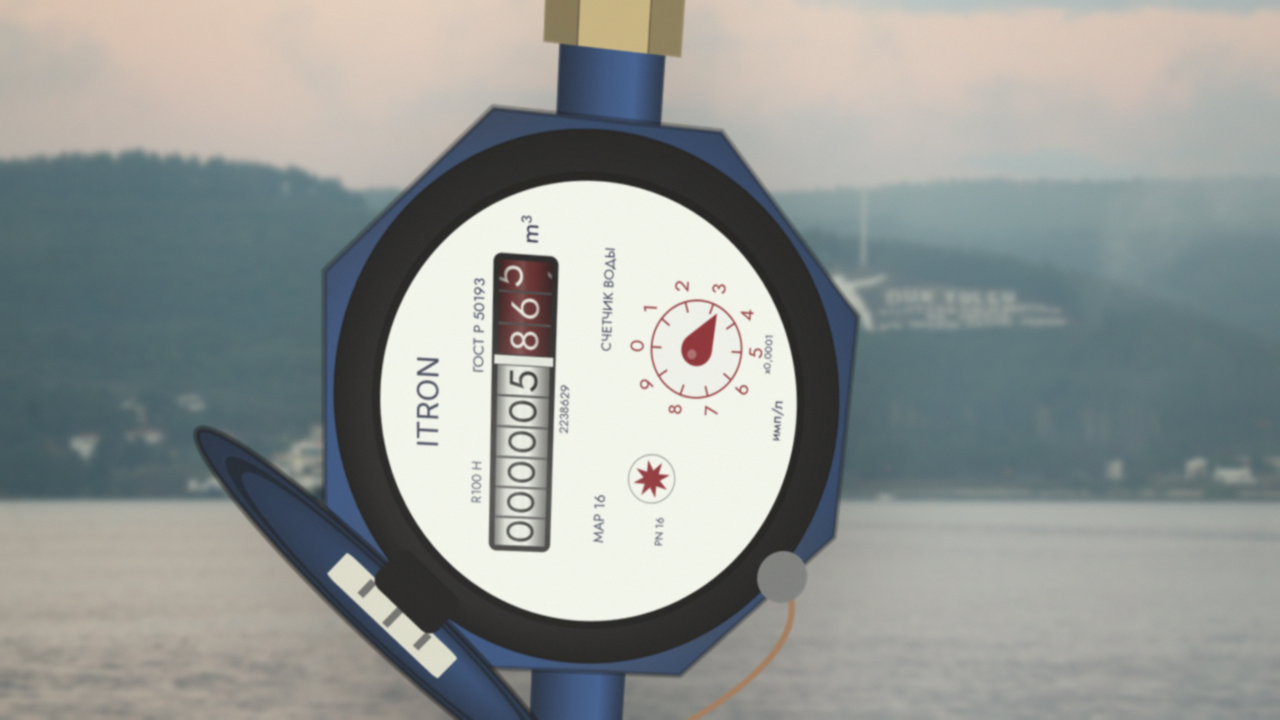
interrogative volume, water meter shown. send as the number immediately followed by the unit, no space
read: 5.8653m³
